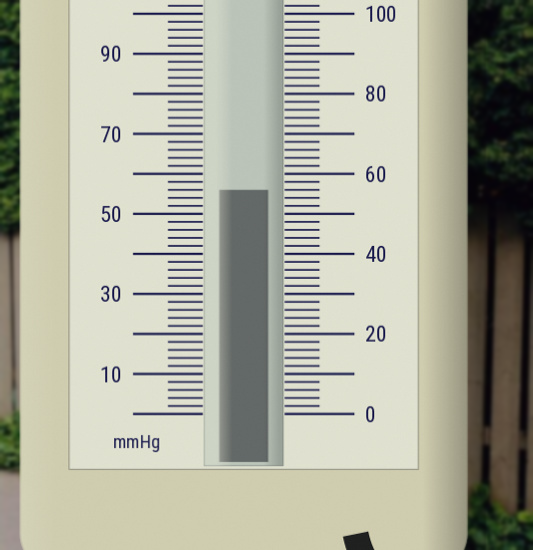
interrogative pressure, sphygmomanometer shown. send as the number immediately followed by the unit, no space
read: 56mmHg
